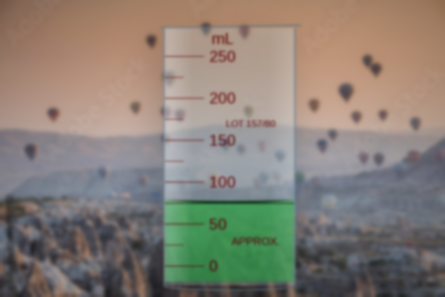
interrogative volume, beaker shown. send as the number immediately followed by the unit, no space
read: 75mL
